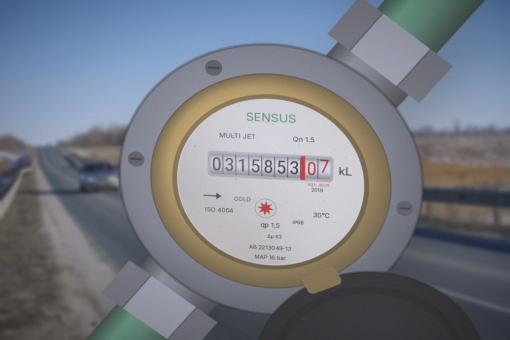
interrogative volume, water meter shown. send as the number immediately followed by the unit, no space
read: 315853.07kL
